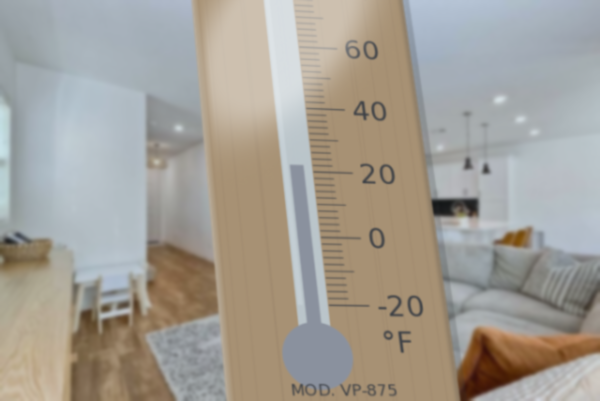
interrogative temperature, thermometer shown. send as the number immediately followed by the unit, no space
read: 22°F
